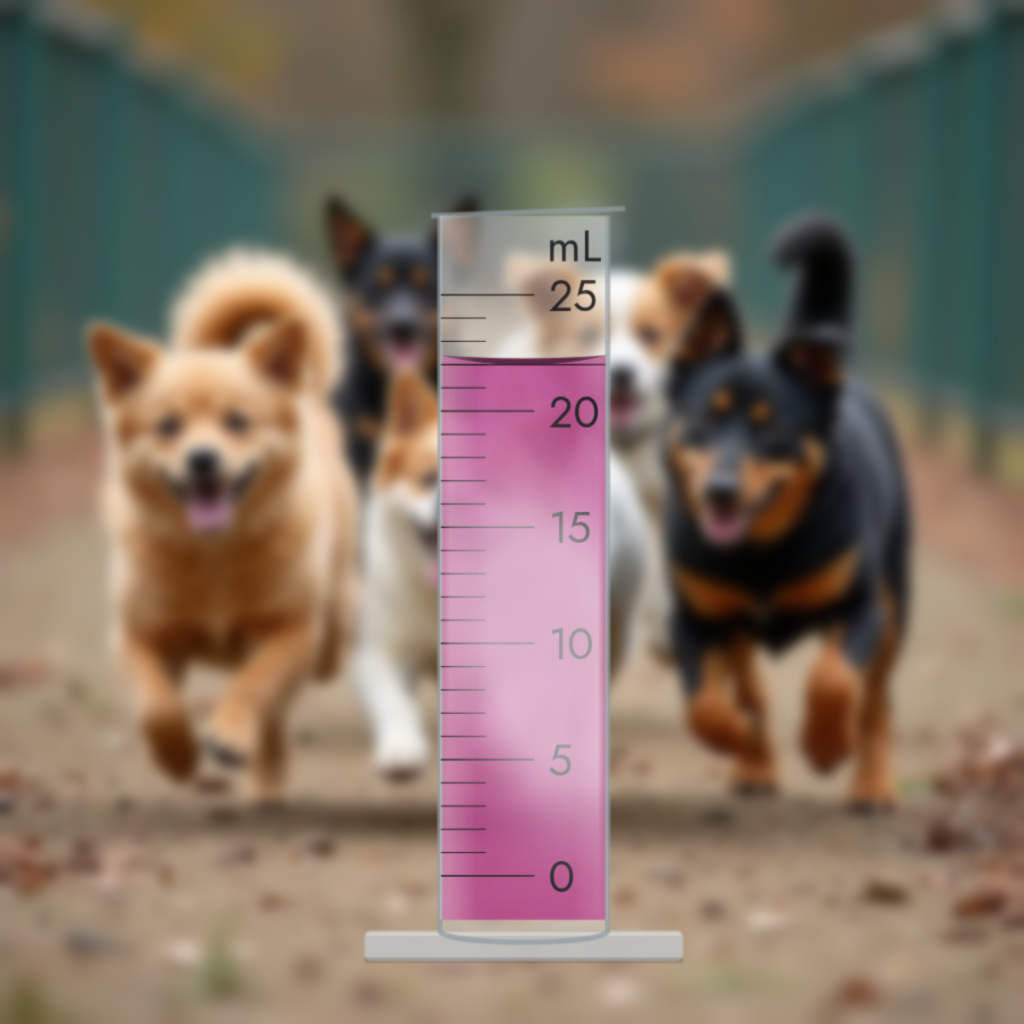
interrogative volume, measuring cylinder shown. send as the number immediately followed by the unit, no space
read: 22mL
